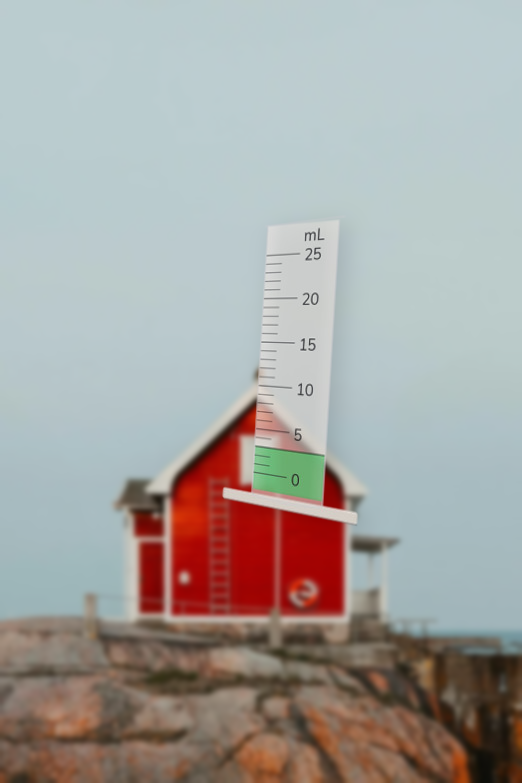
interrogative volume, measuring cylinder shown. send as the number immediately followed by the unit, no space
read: 3mL
